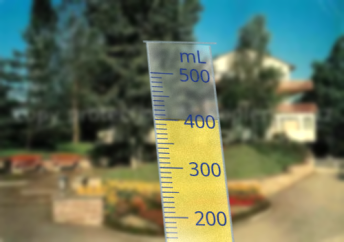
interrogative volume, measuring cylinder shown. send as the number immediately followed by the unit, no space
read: 400mL
